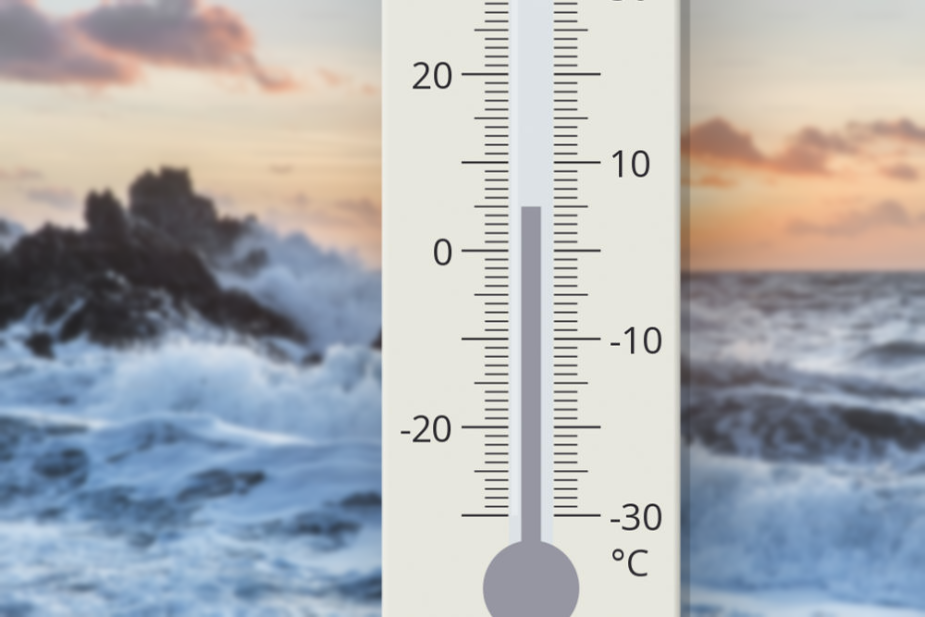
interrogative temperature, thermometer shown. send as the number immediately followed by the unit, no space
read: 5°C
